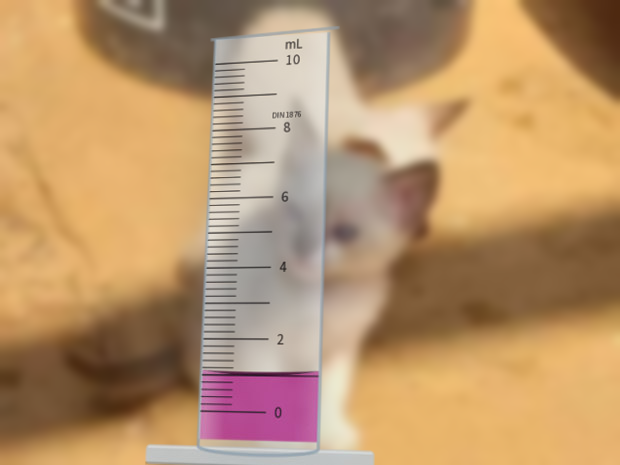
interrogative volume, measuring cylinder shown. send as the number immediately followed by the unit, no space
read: 1mL
